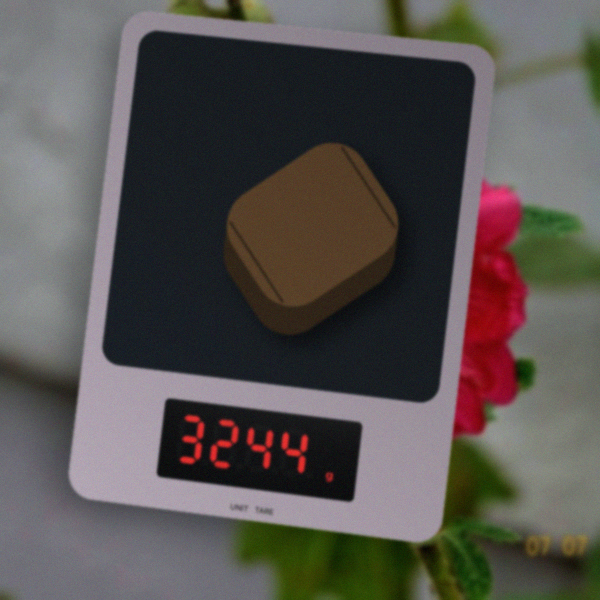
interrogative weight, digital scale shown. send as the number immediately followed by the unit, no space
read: 3244g
